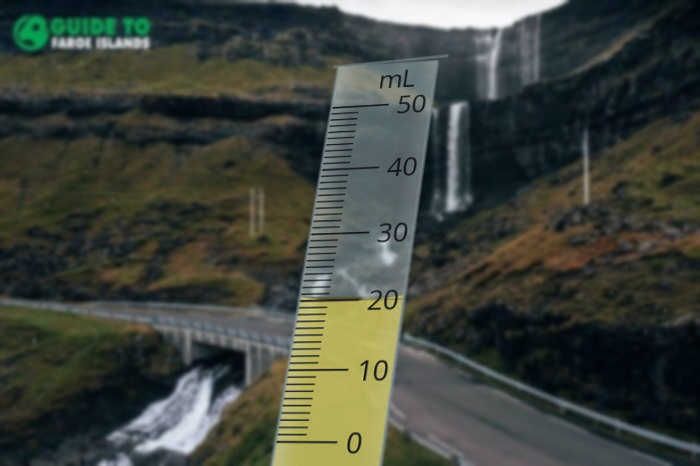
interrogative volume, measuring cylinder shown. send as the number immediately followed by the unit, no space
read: 20mL
